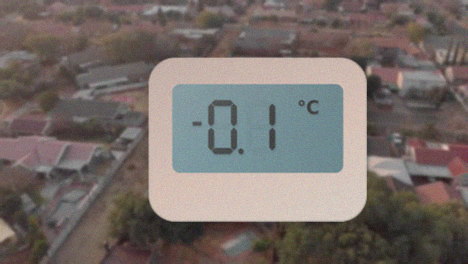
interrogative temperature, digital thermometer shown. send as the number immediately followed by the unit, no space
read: -0.1°C
